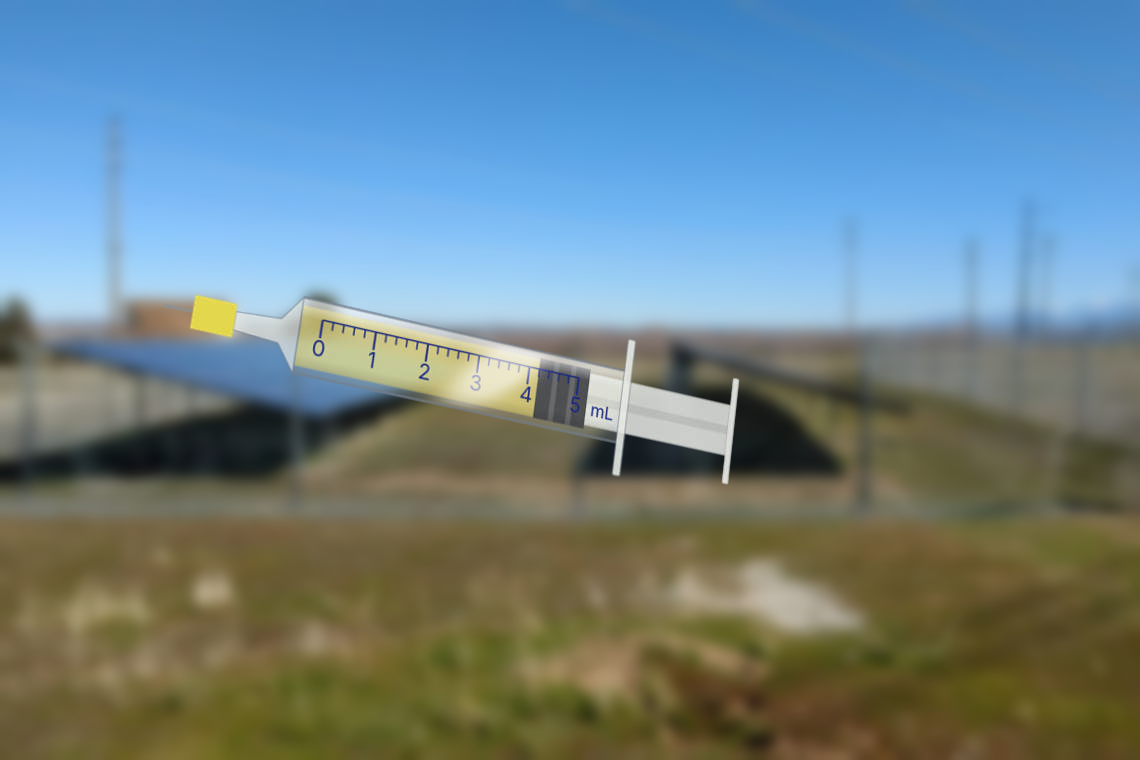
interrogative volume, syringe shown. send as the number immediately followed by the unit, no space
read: 4.2mL
